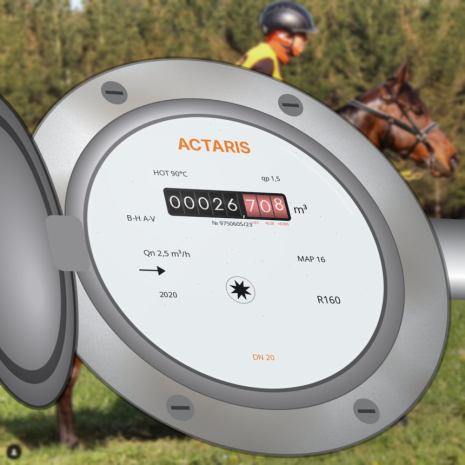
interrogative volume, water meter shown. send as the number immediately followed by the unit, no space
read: 26.708m³
